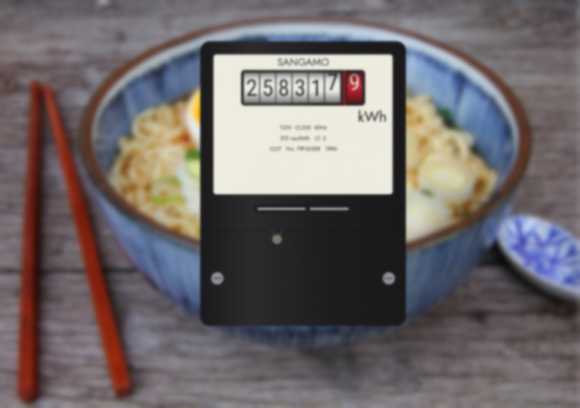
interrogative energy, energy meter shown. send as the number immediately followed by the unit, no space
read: 258317.9kWh
